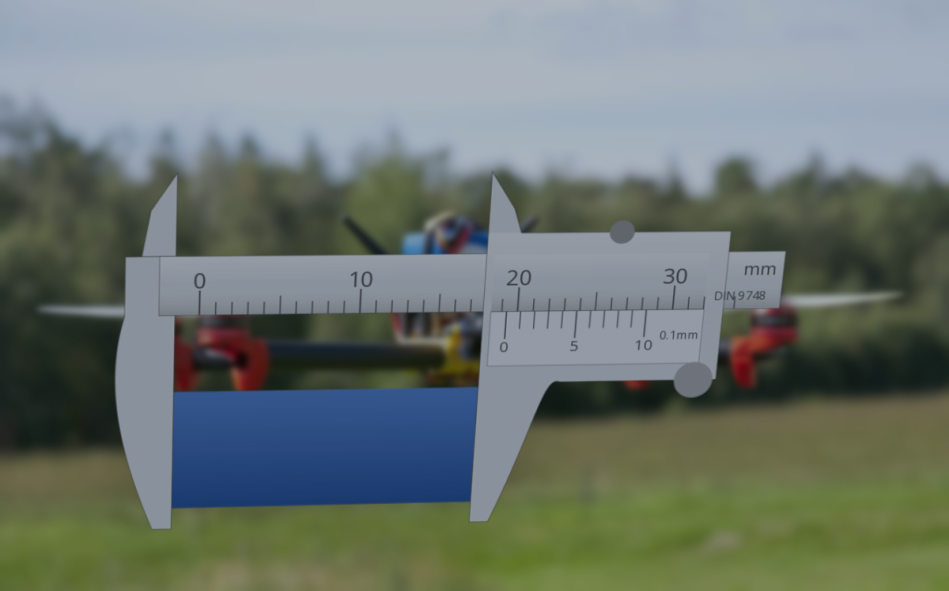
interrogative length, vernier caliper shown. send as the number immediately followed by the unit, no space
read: 19.3mm
